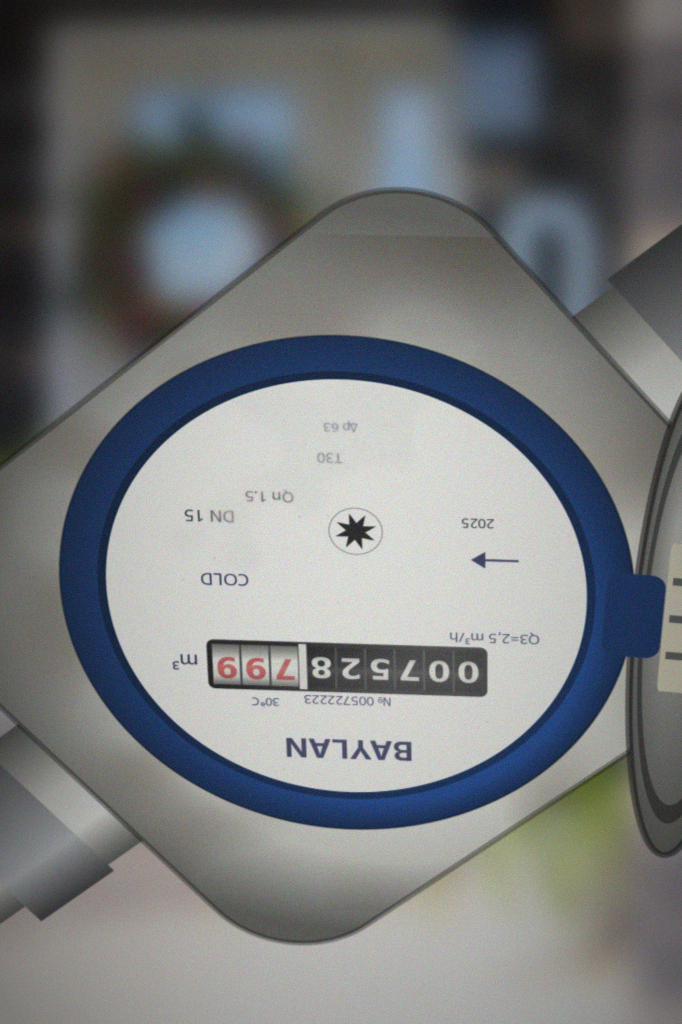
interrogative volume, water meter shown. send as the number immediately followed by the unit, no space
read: 7528.799m³
